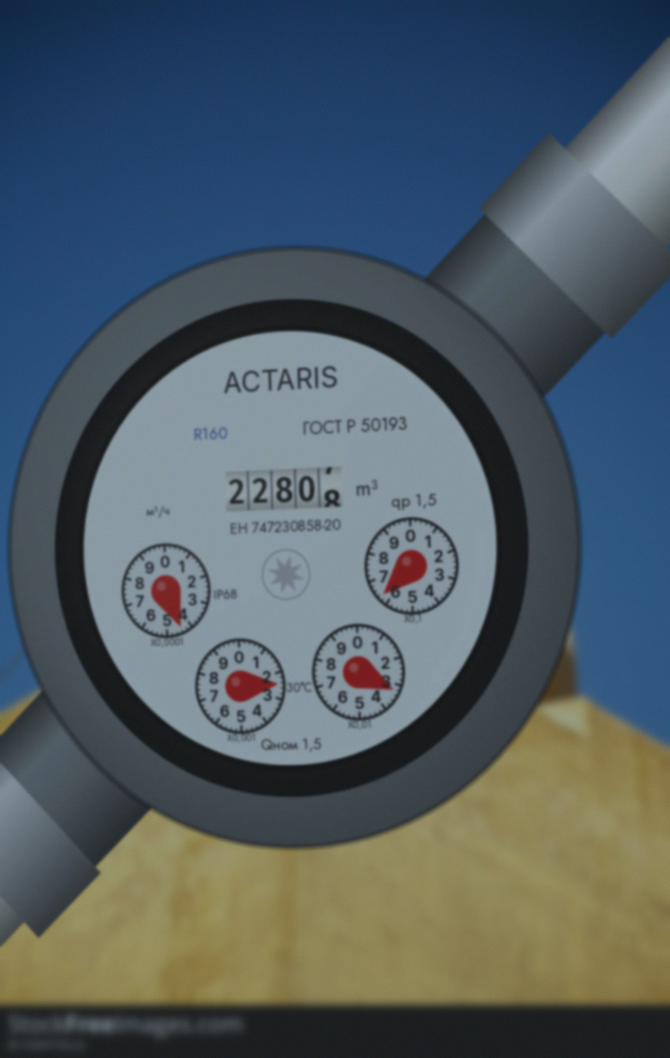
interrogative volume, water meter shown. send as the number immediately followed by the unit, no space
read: 22807.6324m³
